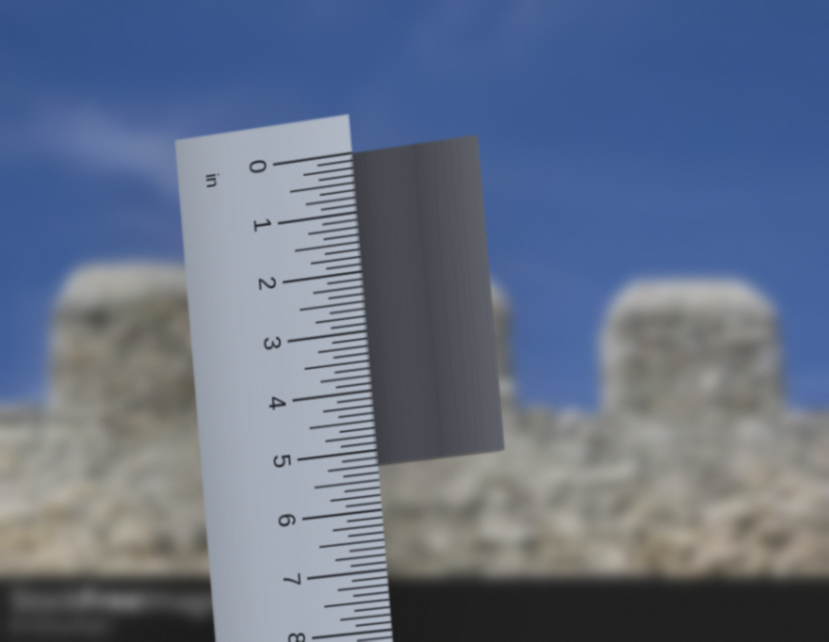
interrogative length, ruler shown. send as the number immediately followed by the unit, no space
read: 5.25in
